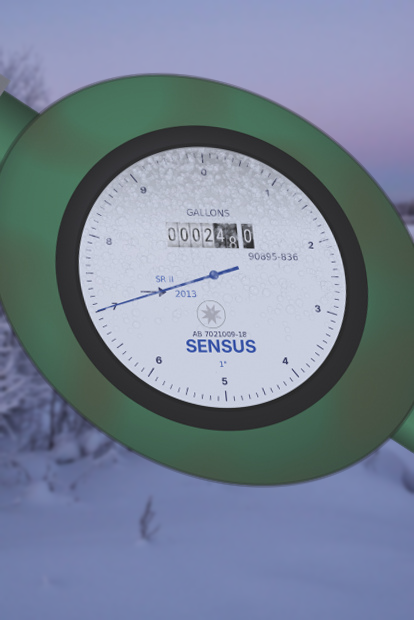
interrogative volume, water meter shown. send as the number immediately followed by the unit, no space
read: 2477.0gal
